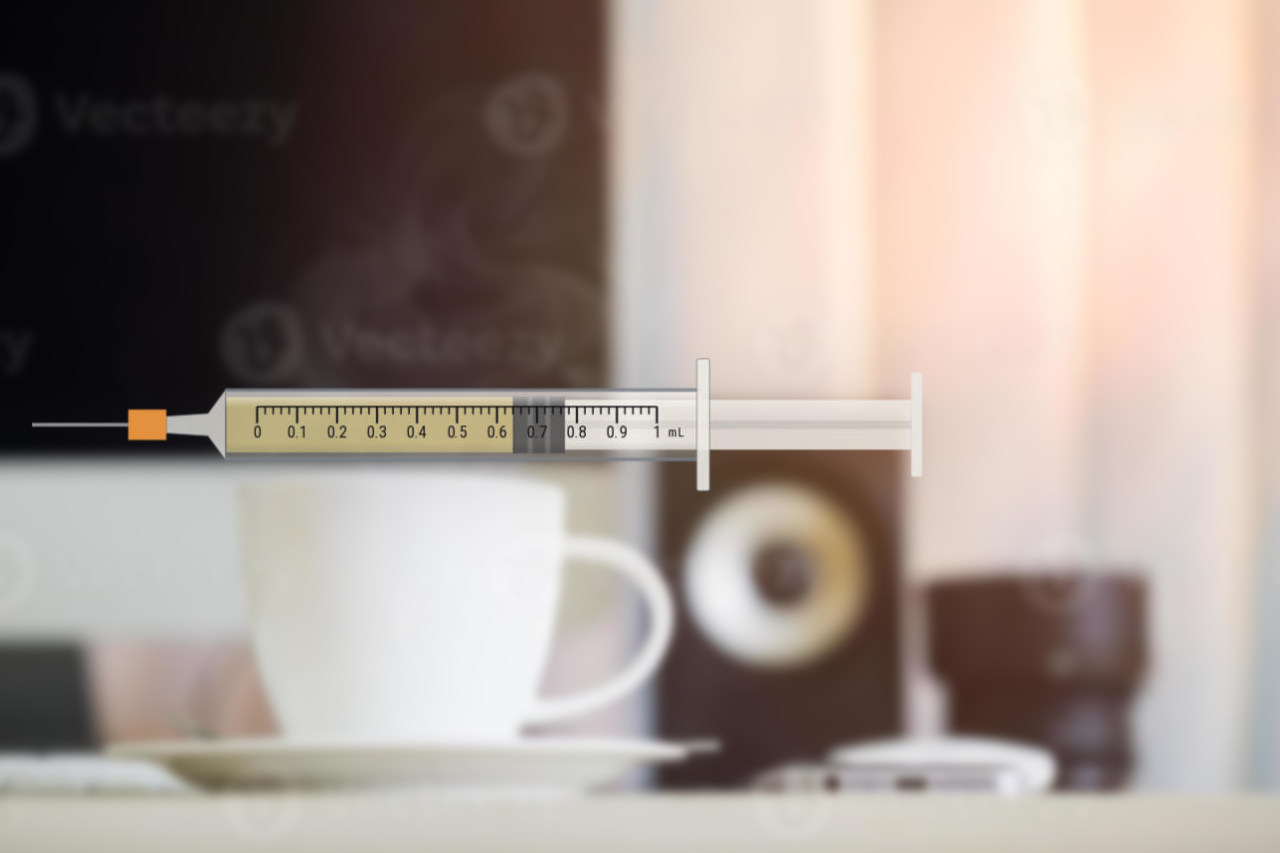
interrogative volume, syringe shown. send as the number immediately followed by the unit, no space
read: 0.64mL
